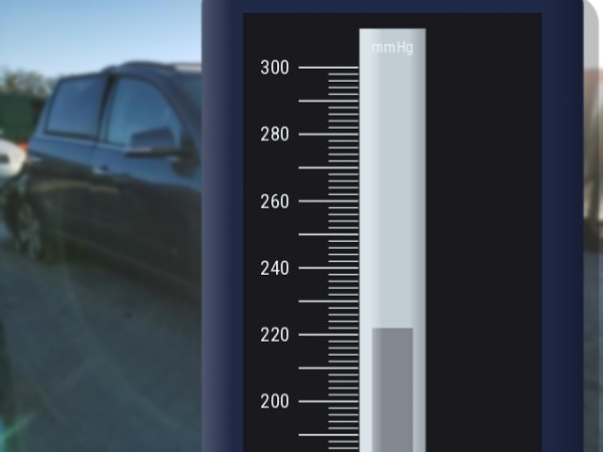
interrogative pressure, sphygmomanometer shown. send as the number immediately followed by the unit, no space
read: 222mmHg
